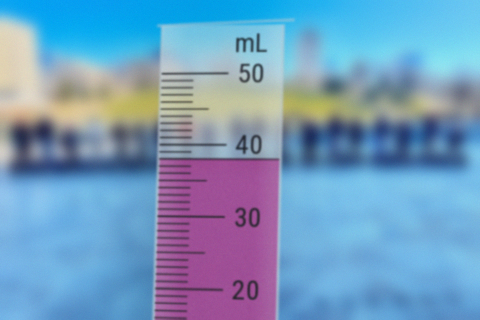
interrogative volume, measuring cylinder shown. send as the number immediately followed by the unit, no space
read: 38mL
